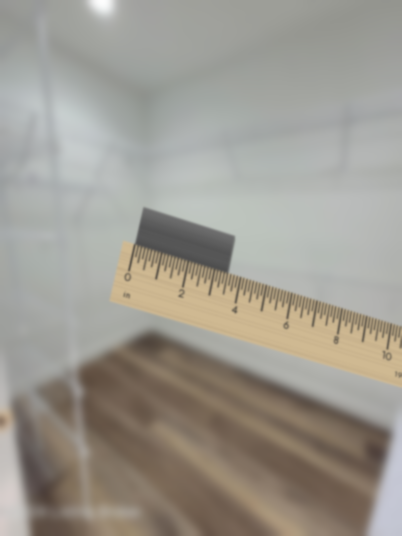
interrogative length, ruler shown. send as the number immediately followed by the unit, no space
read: 3.5in
